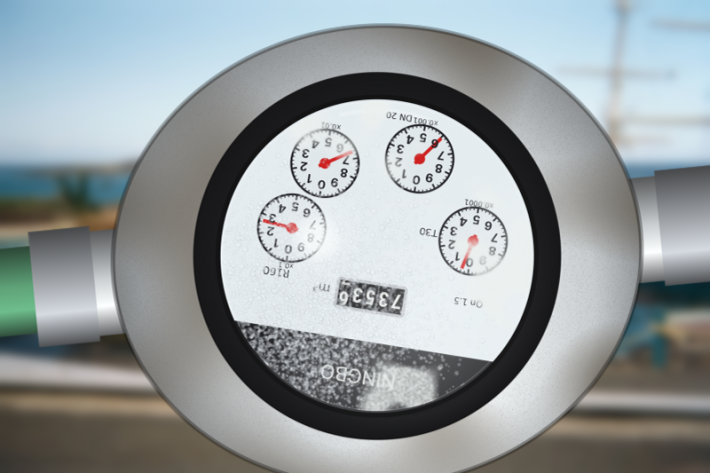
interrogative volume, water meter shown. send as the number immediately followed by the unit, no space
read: 73536.2660m³
